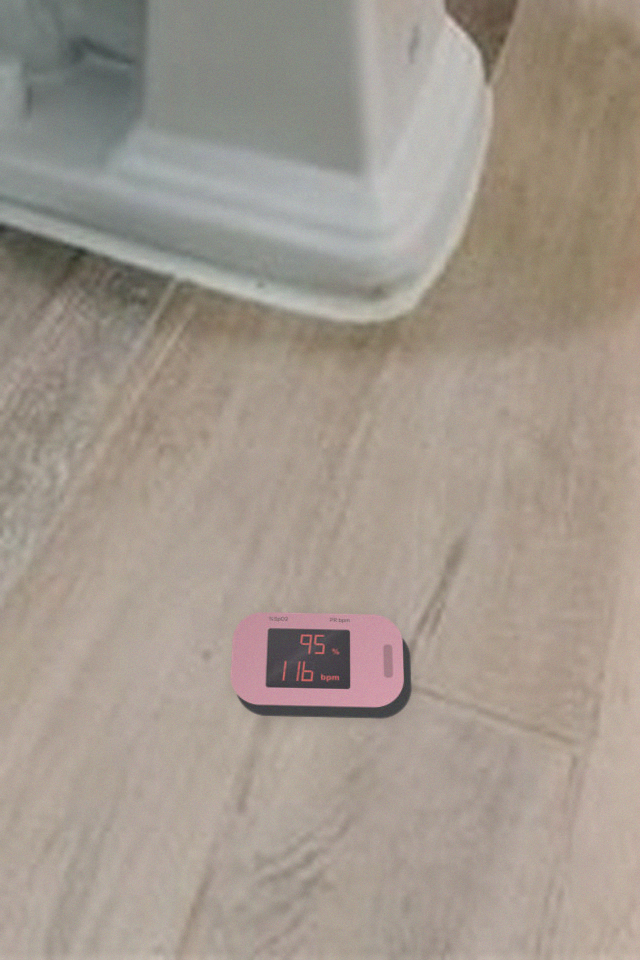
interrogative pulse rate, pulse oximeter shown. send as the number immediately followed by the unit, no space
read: 116bpm
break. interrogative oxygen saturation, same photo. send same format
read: 95%
